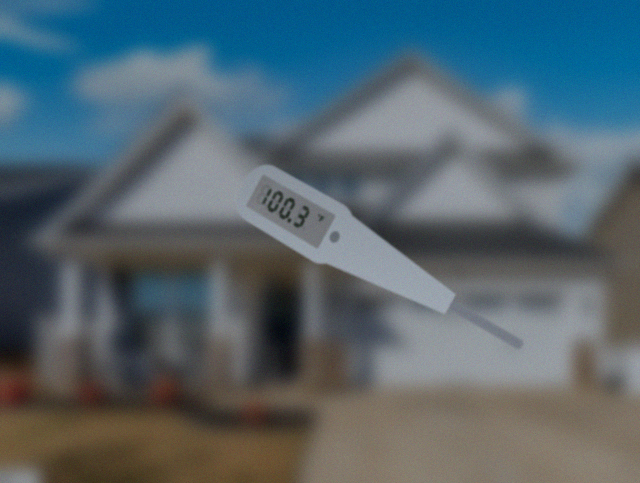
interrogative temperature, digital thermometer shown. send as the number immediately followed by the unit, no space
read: 100.3°F
